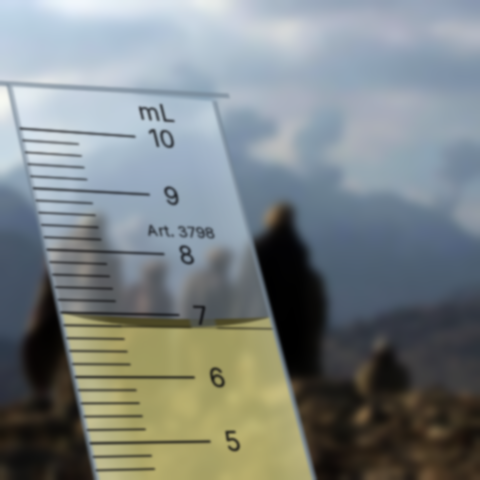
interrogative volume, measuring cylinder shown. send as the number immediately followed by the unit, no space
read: 6.8mL
